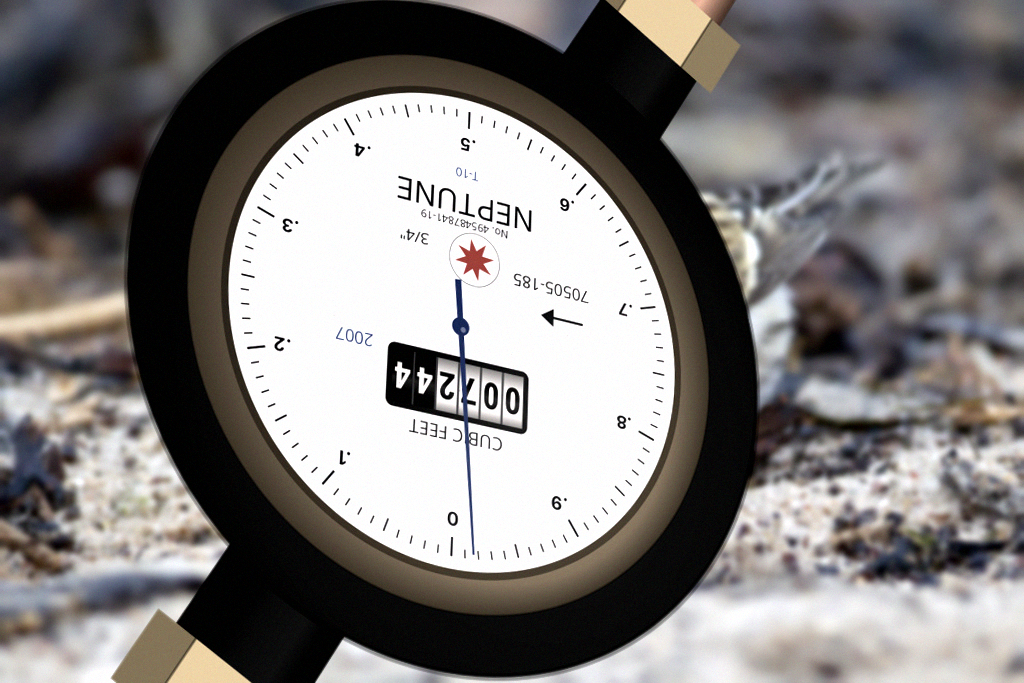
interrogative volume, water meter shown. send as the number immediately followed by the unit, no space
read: 7243.98ft³
